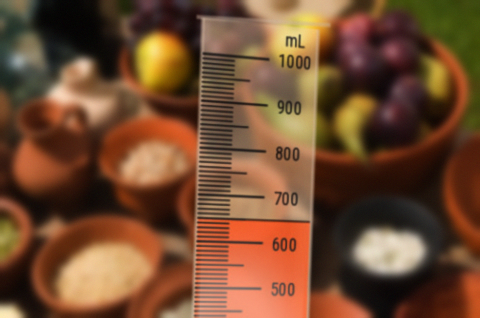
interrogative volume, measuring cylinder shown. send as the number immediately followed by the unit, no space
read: 650mL
